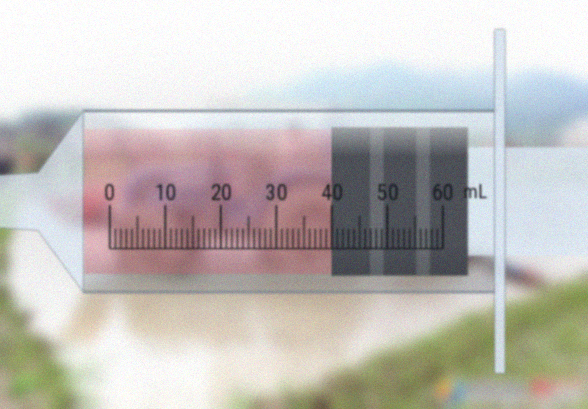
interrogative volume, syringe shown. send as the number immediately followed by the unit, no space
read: 40mL
